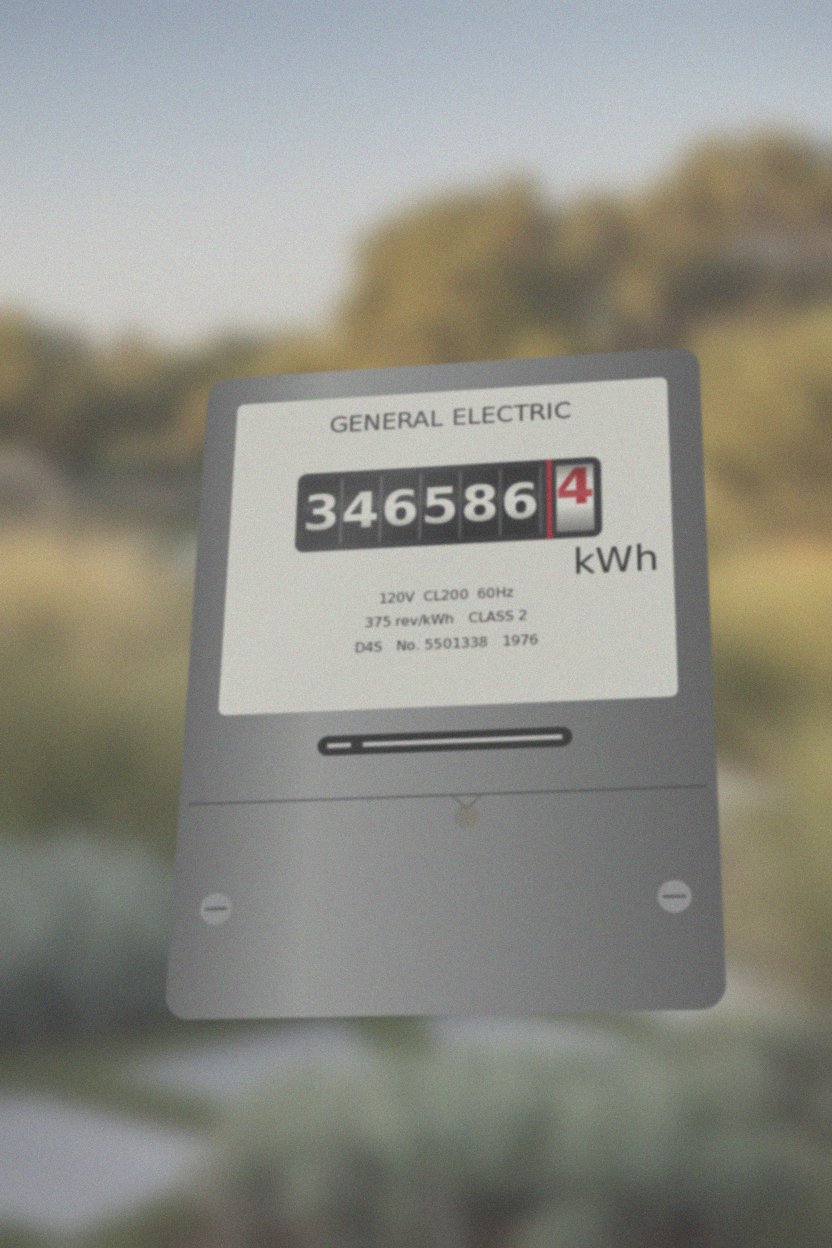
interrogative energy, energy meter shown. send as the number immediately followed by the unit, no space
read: 346586.4kWh
